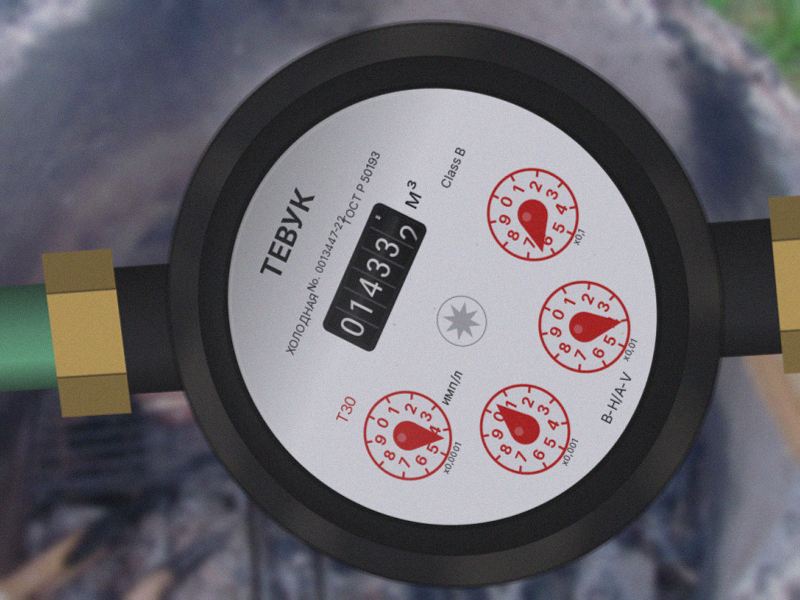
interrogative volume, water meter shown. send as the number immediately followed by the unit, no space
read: 14331.6404m³
